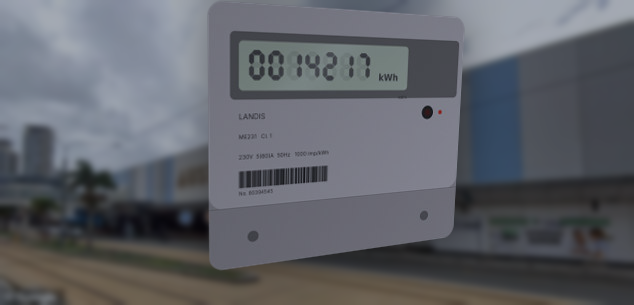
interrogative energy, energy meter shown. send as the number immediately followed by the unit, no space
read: 14217kWh
